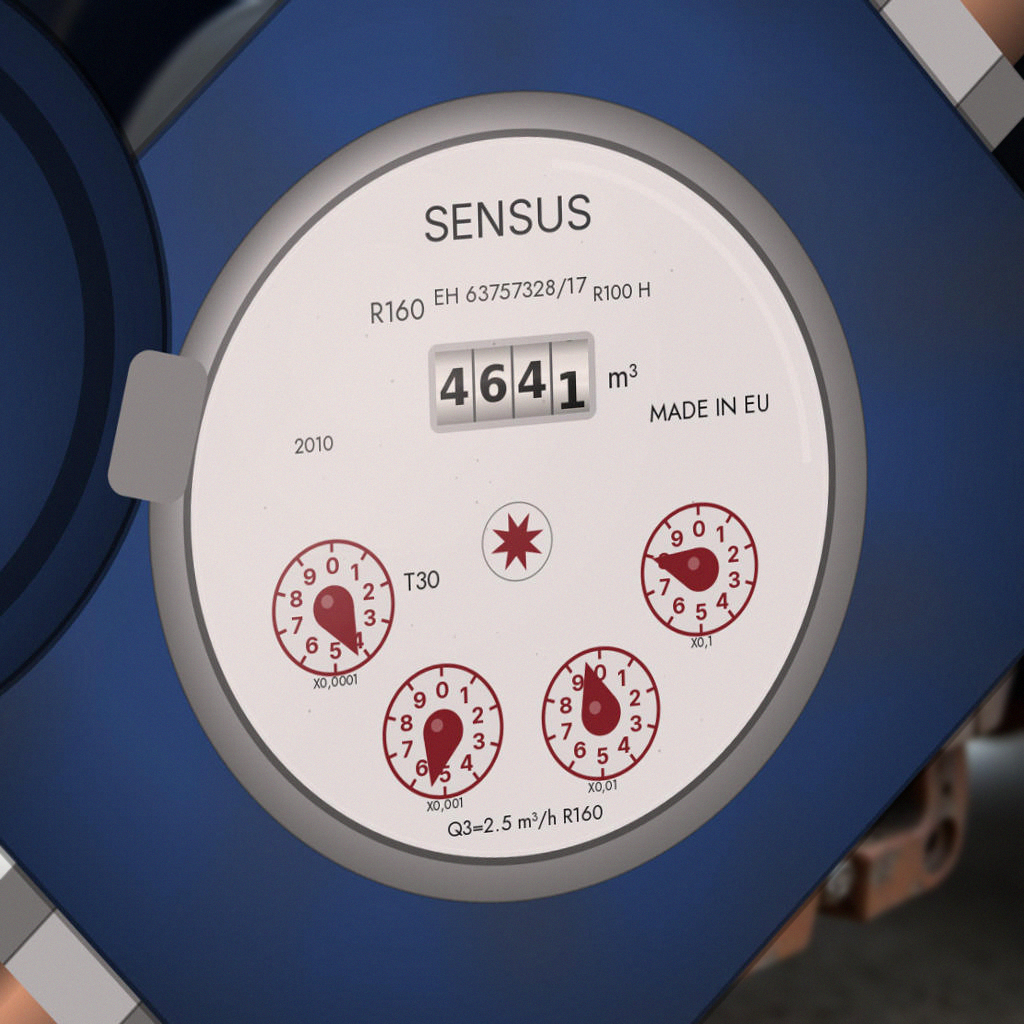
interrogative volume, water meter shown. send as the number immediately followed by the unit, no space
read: 4640.7954m³
